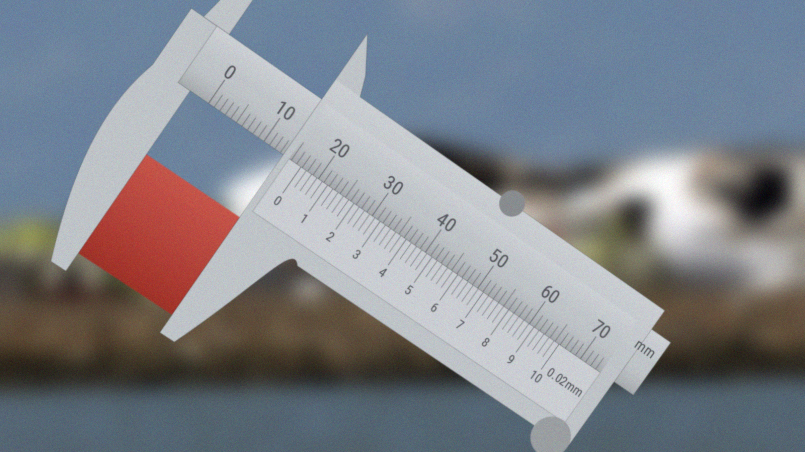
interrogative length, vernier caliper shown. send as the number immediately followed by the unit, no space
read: 16.8mm
